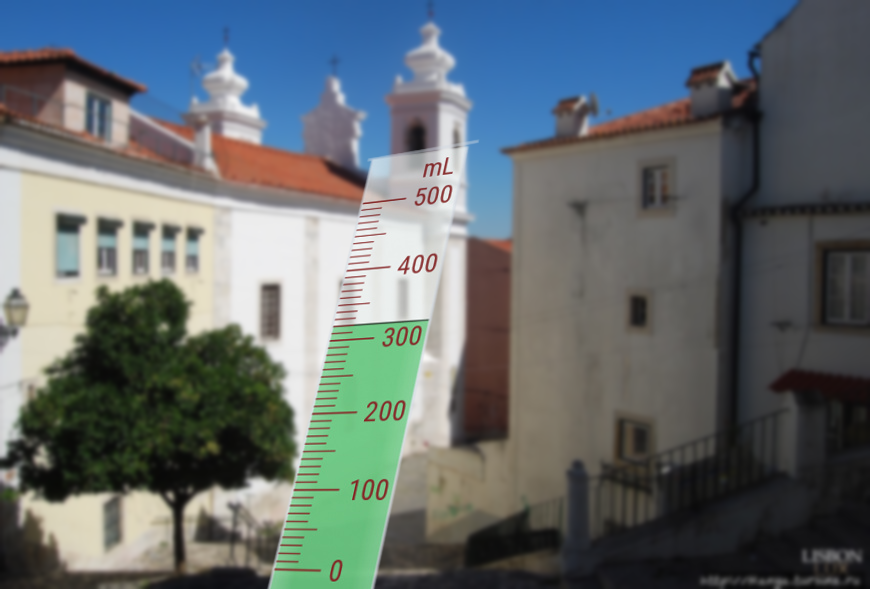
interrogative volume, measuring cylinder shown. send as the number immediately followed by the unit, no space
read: 320mL
